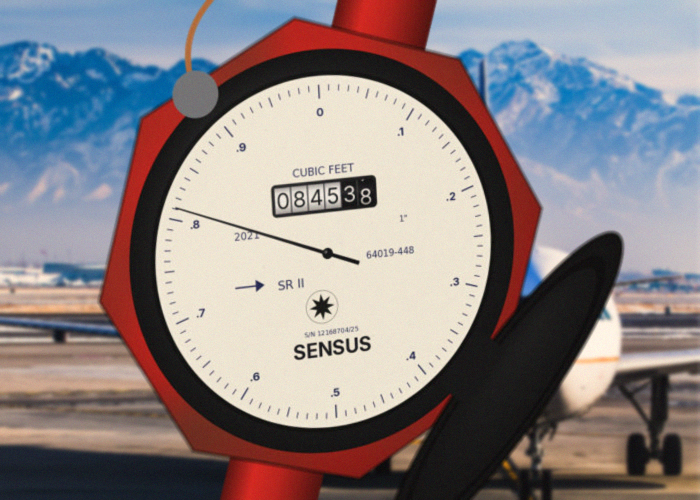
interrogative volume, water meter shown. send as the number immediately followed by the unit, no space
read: 84537.81ft³
